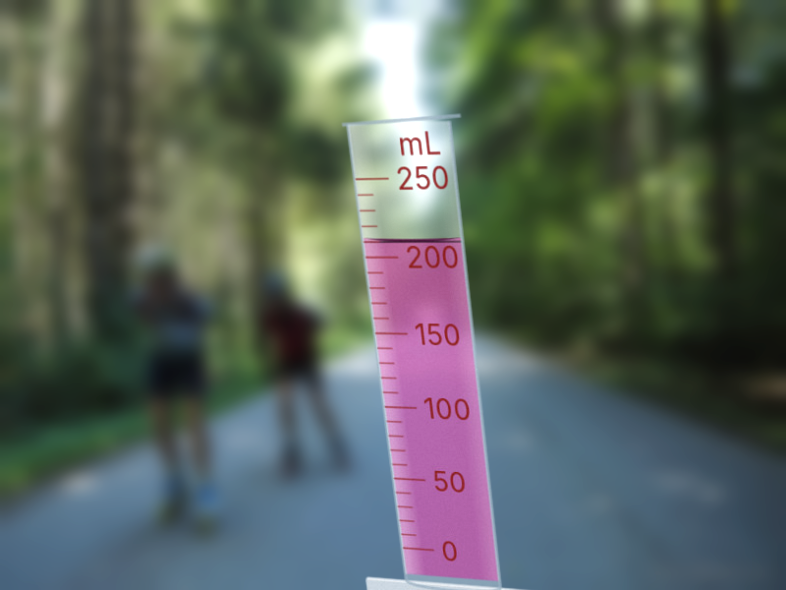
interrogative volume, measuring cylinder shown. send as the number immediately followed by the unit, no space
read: 210mL
